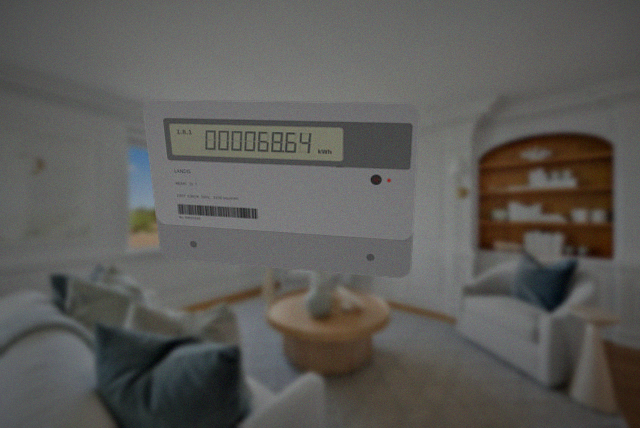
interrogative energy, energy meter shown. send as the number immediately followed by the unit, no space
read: 68.64kWh
